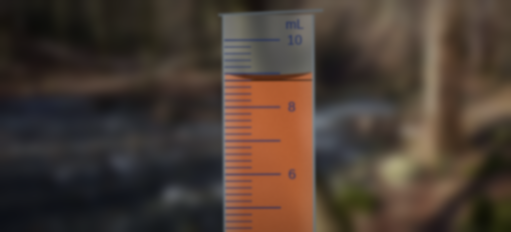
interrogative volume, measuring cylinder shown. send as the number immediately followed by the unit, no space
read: 8.8mL
